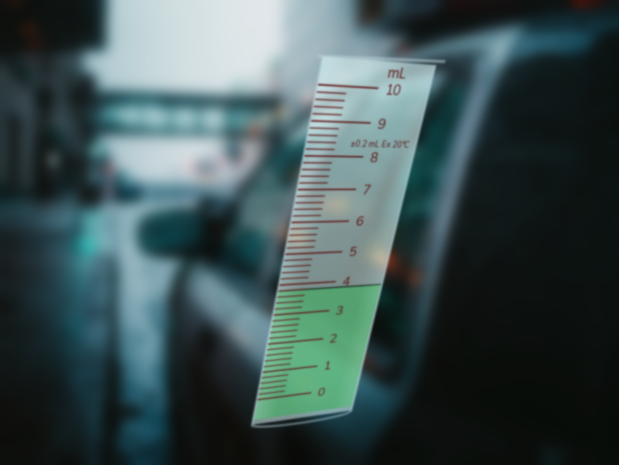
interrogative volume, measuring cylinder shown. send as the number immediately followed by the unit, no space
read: 3.8mL
